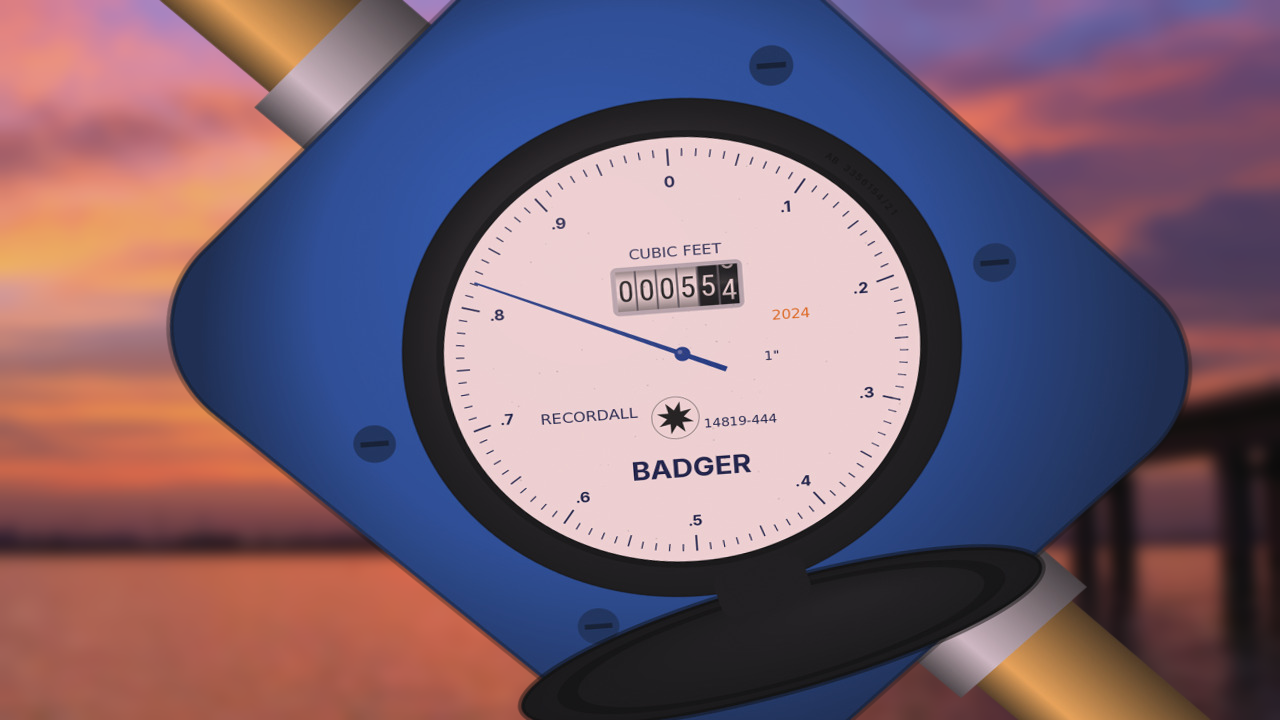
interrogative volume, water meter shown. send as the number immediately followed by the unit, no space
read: 553.82ft³
